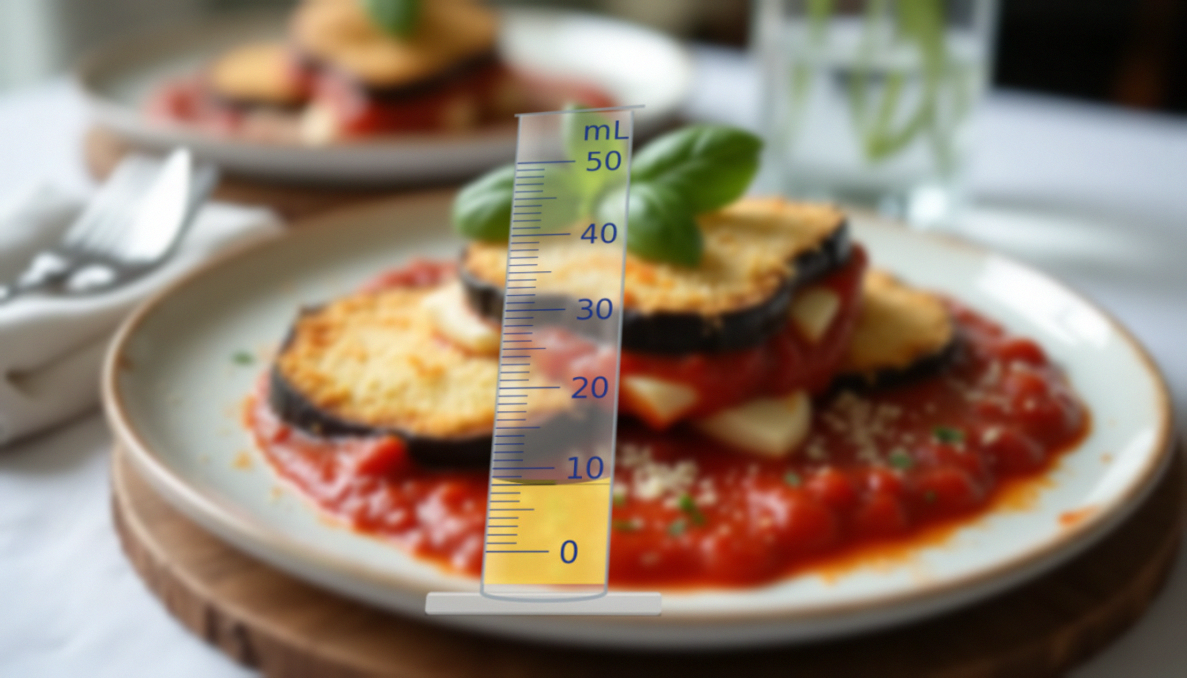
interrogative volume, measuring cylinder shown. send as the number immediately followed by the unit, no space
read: 8mL
